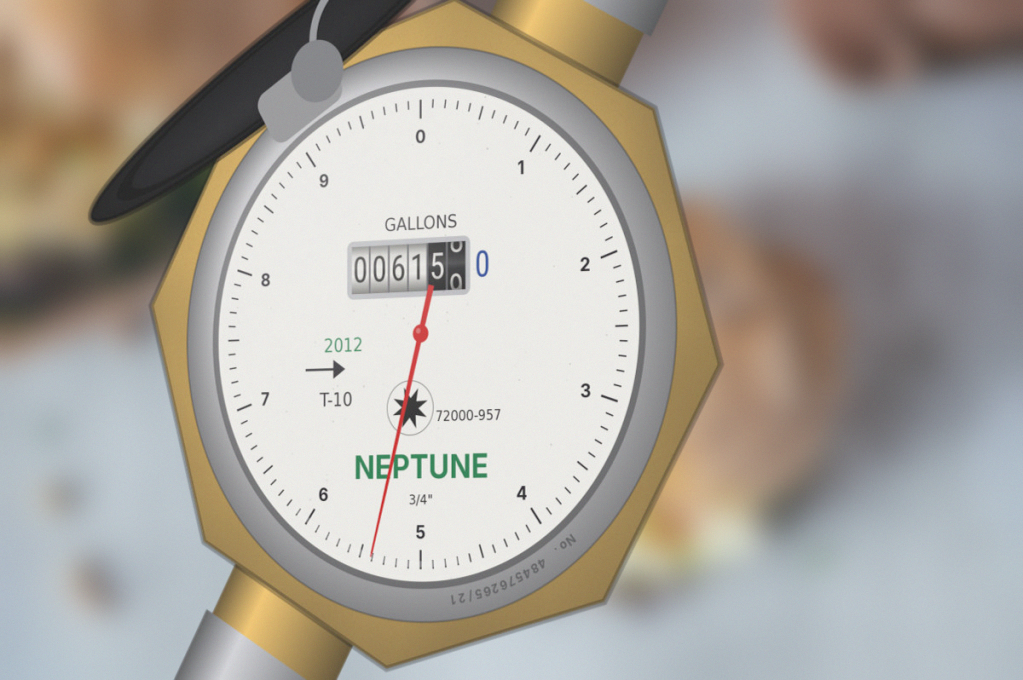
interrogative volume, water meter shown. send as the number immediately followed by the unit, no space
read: 61585.4gal
